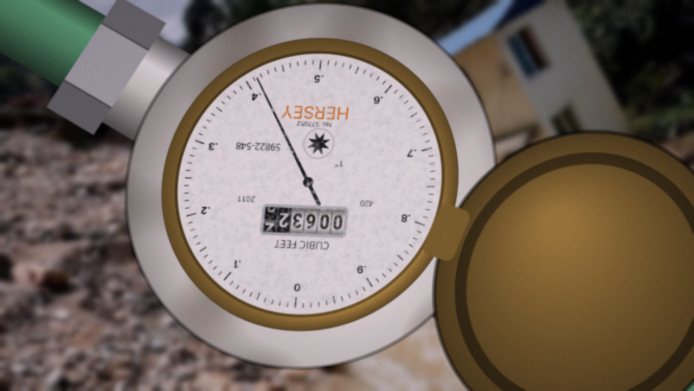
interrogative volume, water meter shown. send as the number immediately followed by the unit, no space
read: 6322.41ft³
